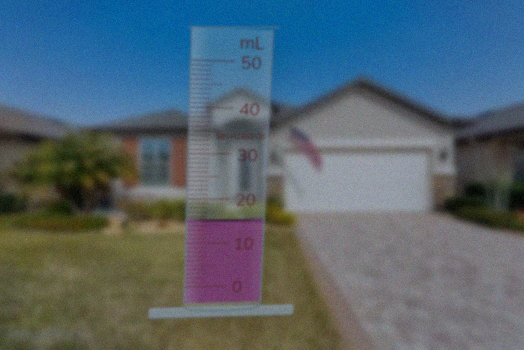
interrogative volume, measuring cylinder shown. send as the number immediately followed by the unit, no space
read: 15mL
